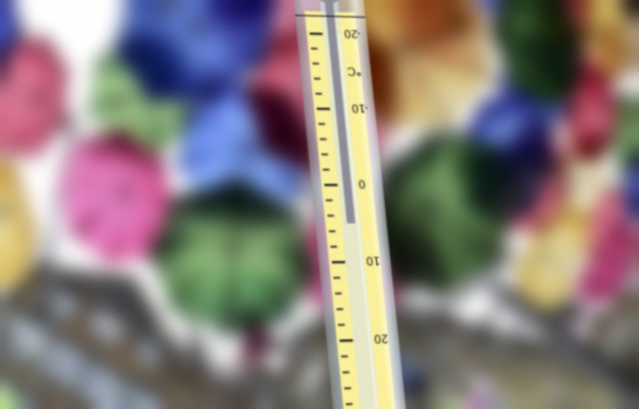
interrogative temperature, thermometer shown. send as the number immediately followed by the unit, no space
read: 5°C
